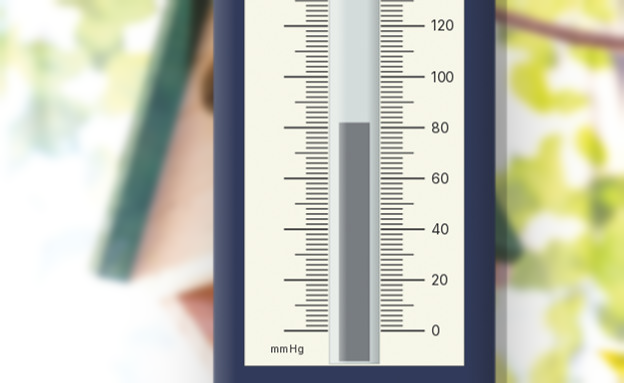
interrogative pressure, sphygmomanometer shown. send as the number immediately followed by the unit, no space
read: 82mmHg
